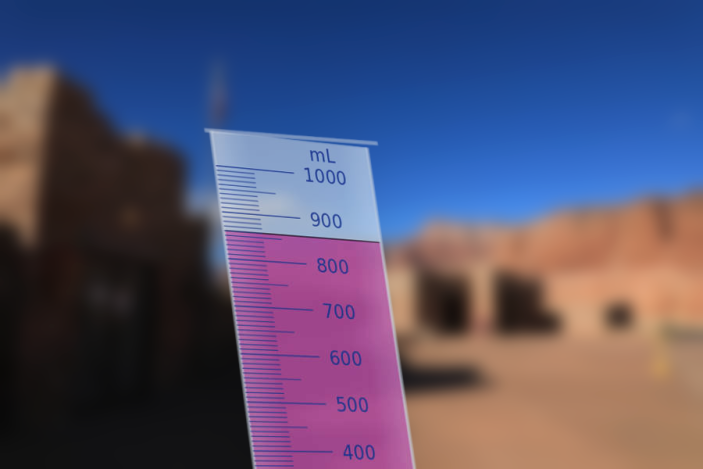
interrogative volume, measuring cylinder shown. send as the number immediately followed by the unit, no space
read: 860mL
